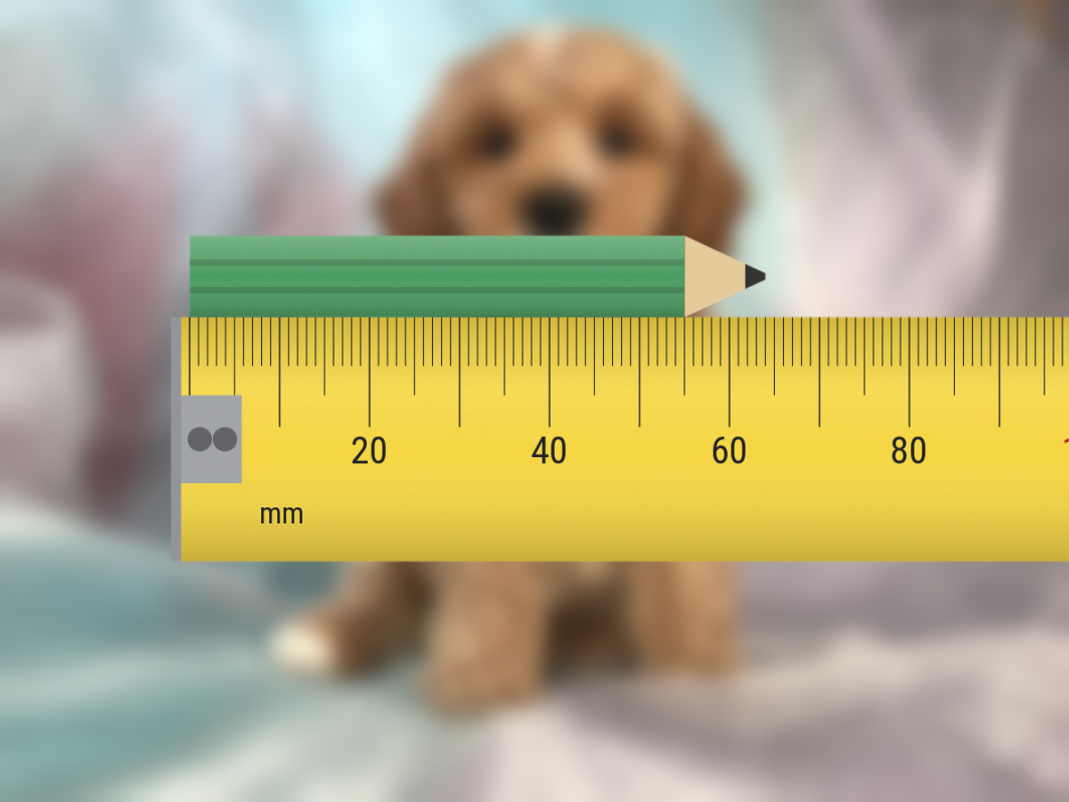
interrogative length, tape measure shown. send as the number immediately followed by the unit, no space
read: 64mm
